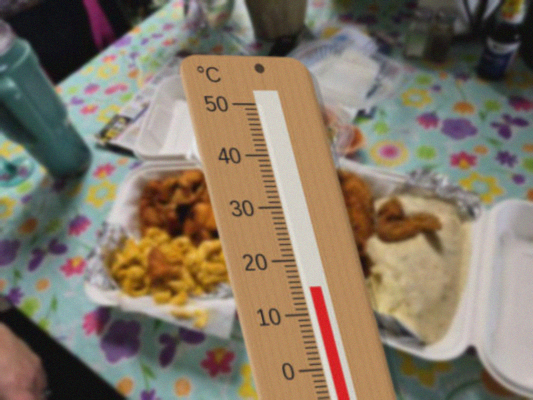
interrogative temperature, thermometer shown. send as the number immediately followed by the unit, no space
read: 15°C
